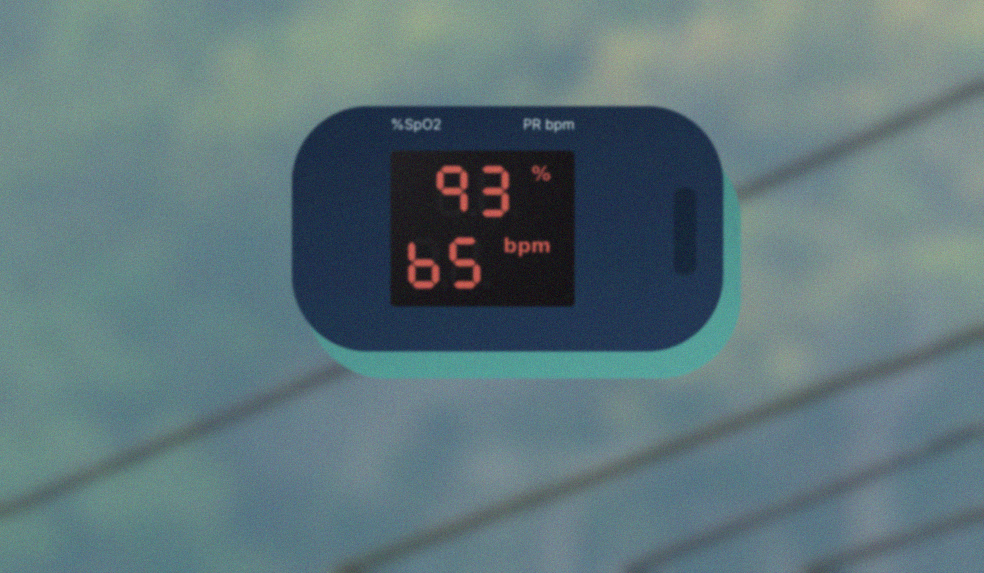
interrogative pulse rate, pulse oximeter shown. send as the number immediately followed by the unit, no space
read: 65bpm
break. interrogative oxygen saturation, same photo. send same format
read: 93%
